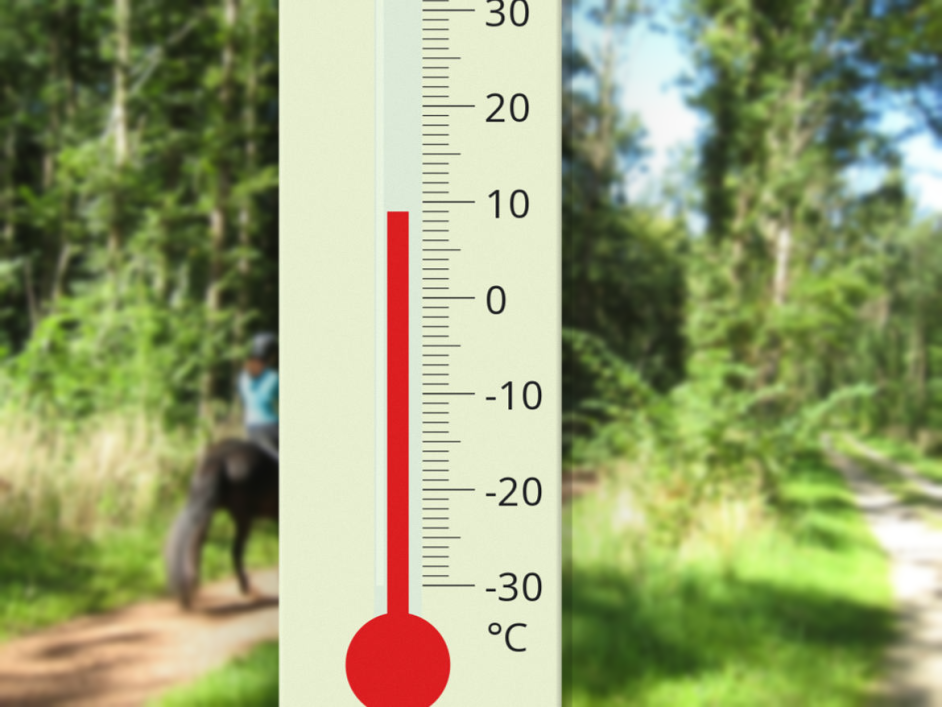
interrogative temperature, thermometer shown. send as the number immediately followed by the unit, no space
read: 9°C
